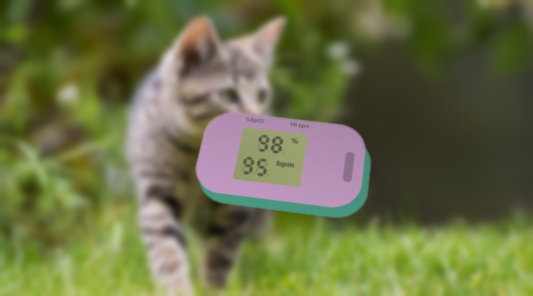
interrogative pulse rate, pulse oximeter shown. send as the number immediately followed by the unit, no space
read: 95bpm
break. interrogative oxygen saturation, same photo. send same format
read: 98%
